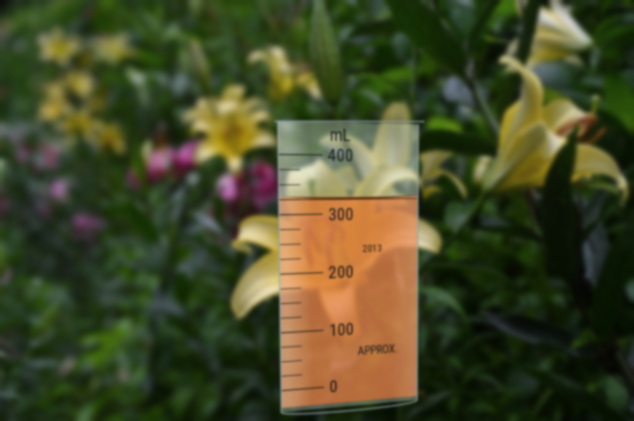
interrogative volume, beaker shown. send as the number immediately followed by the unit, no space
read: 325mL
